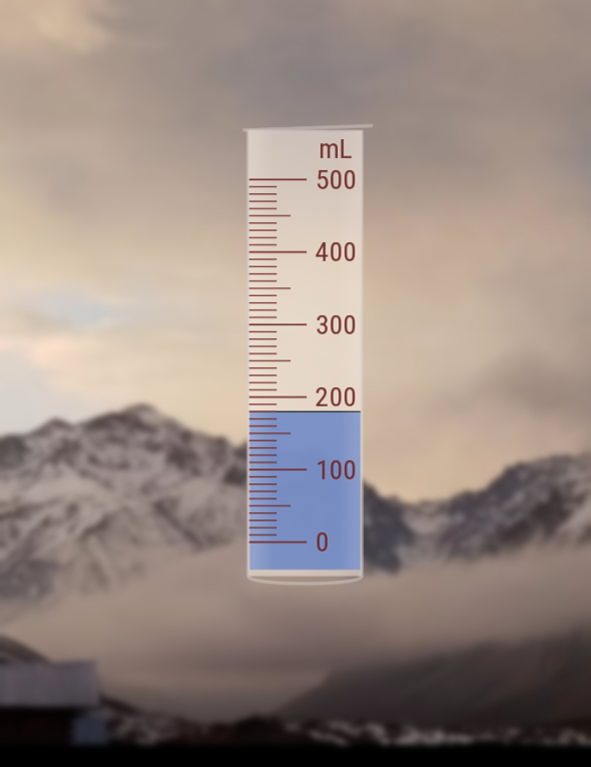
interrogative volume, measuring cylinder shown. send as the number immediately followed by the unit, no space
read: 180mL
